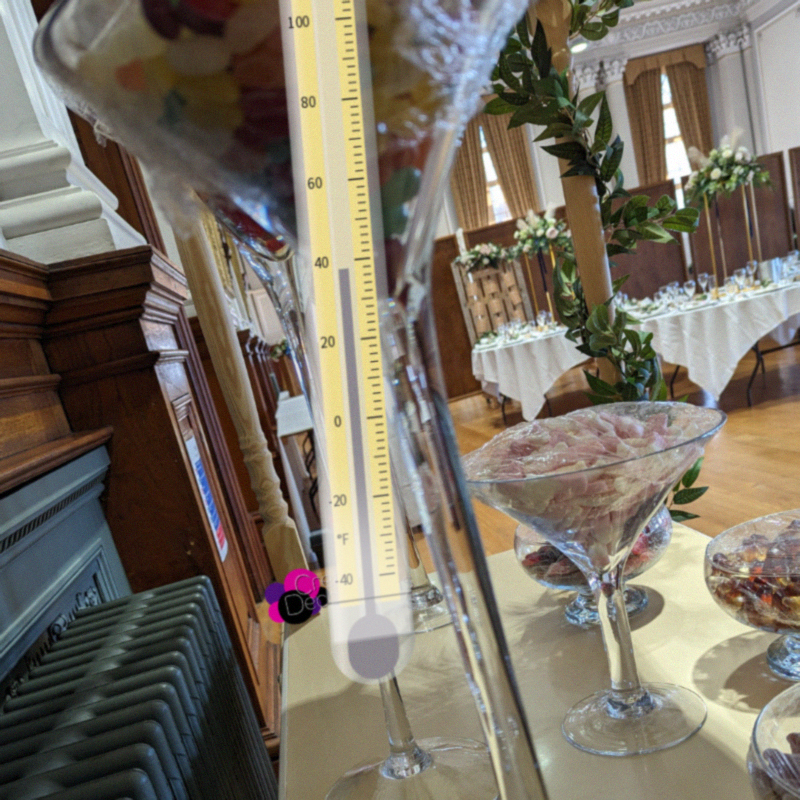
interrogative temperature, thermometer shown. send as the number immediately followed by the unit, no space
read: 38°F
